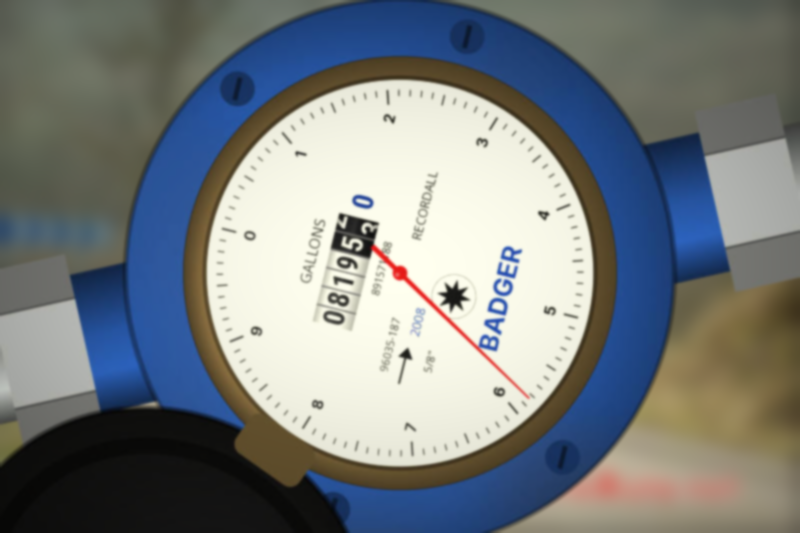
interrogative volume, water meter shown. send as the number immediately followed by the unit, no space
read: 819525.8gal
